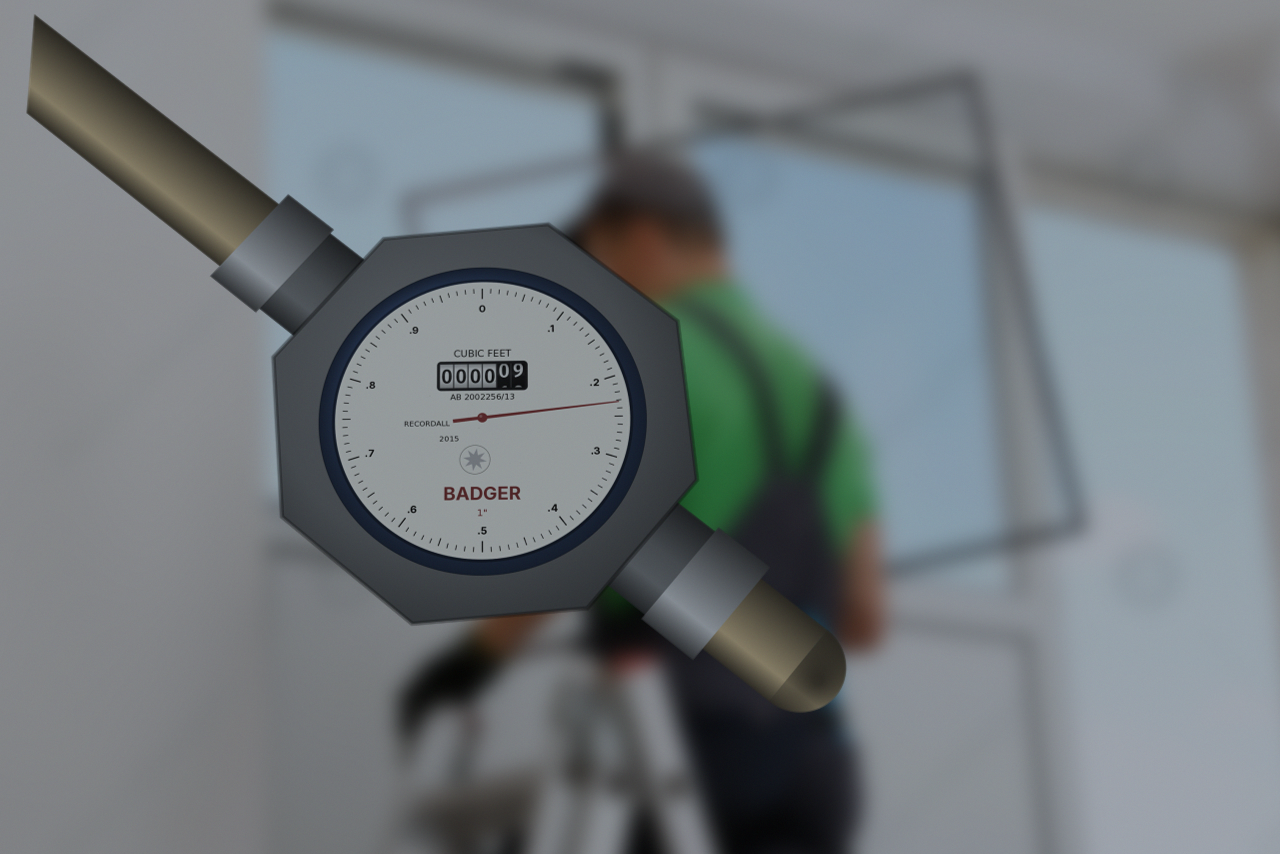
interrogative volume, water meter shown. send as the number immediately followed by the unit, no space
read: 9.23ft³
